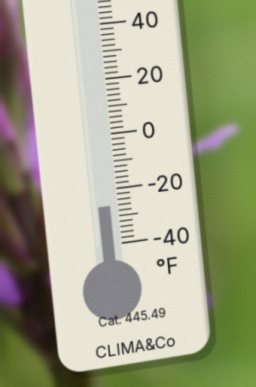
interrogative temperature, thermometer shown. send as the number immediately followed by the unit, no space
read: -26°F
